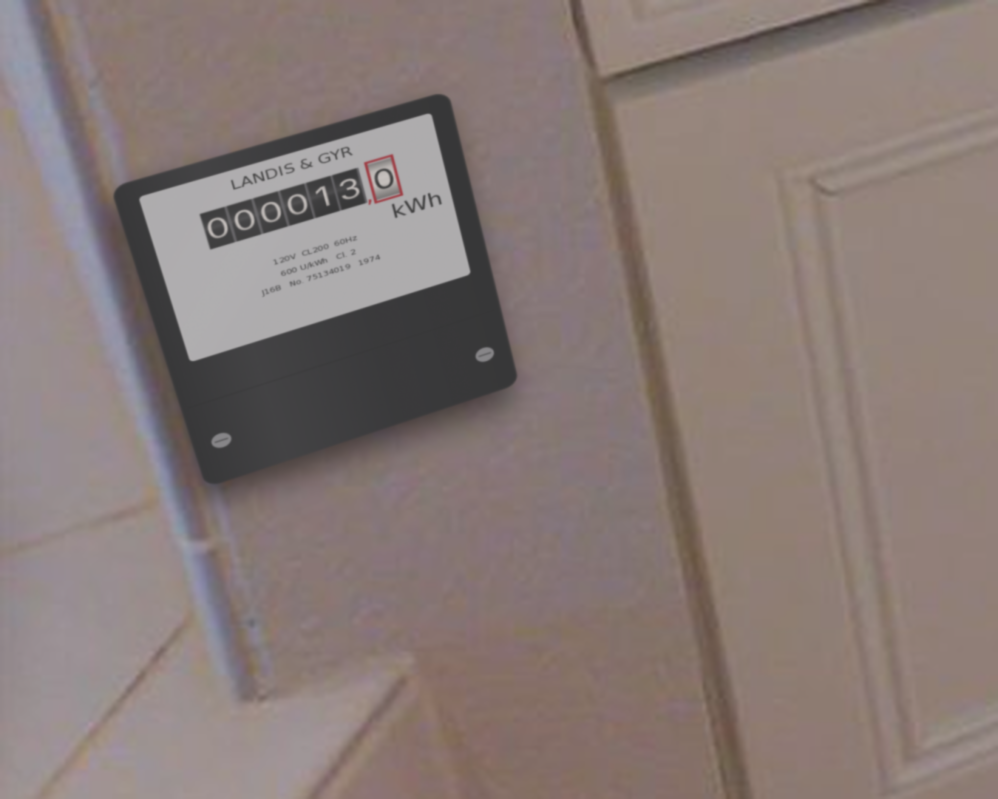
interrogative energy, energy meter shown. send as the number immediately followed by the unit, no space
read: 13.0kWh
